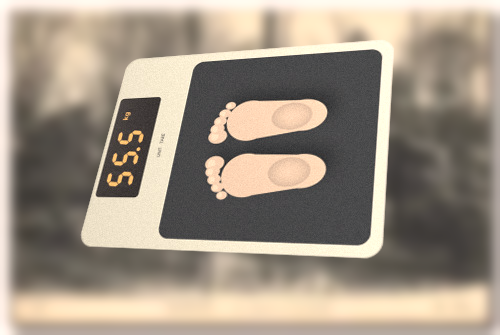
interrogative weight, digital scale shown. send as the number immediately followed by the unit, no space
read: 55.5kg
